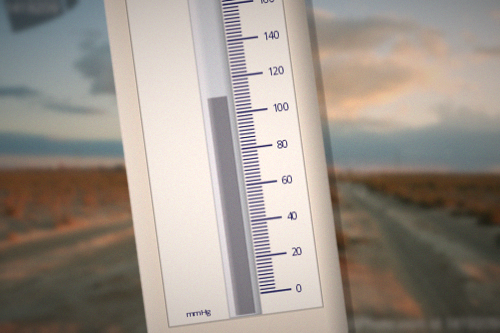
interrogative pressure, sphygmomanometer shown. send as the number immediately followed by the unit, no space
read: 110mmHg
